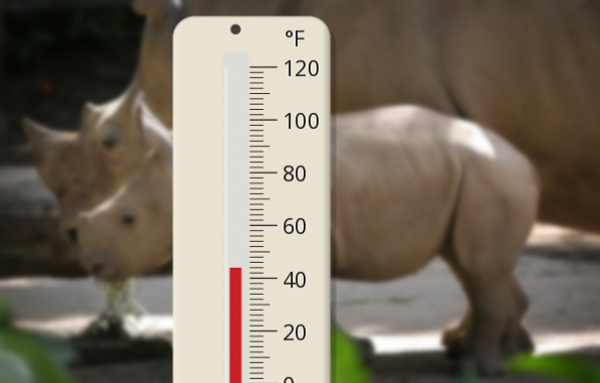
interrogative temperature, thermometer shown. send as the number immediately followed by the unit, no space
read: 44°F
